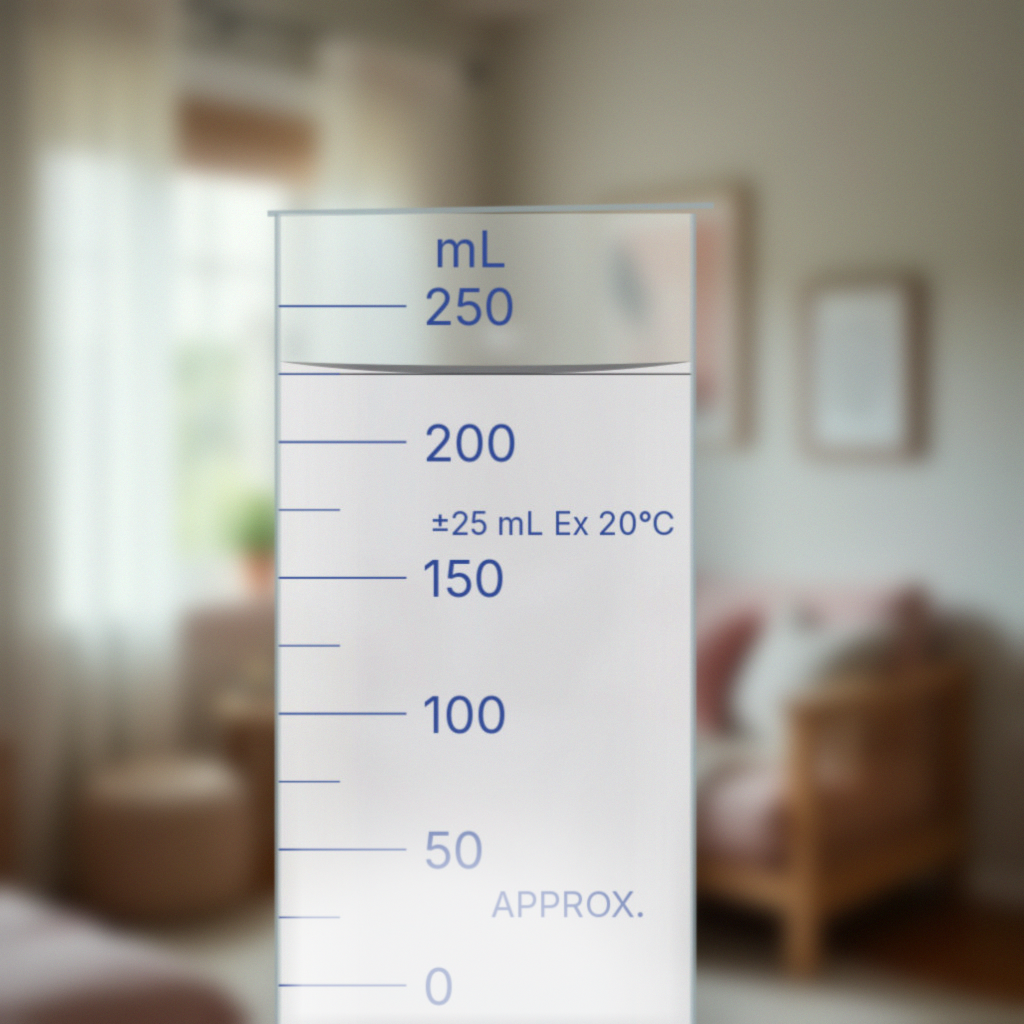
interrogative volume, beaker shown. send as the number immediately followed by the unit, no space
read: 225mL
